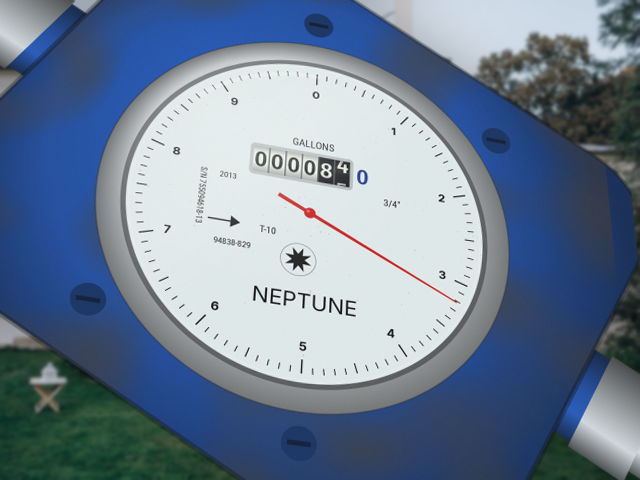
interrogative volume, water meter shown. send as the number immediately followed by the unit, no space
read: 843.2gal
